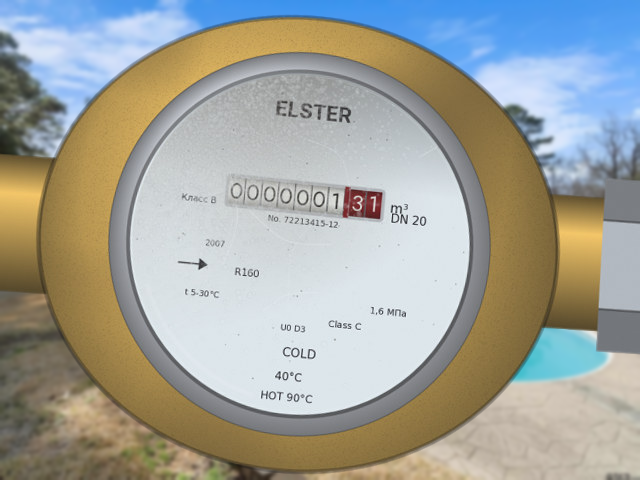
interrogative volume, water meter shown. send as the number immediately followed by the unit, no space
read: 1.31m³
